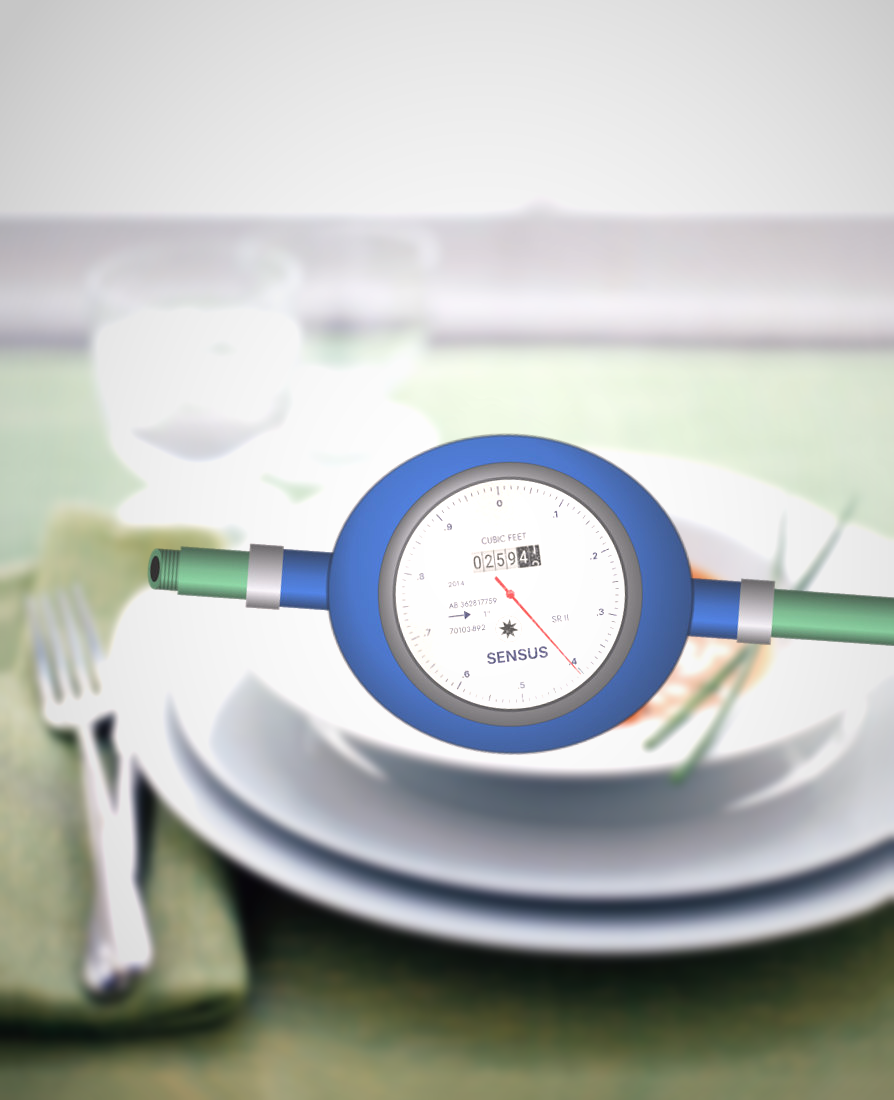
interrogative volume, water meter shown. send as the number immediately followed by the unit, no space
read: 25941.40ft³
